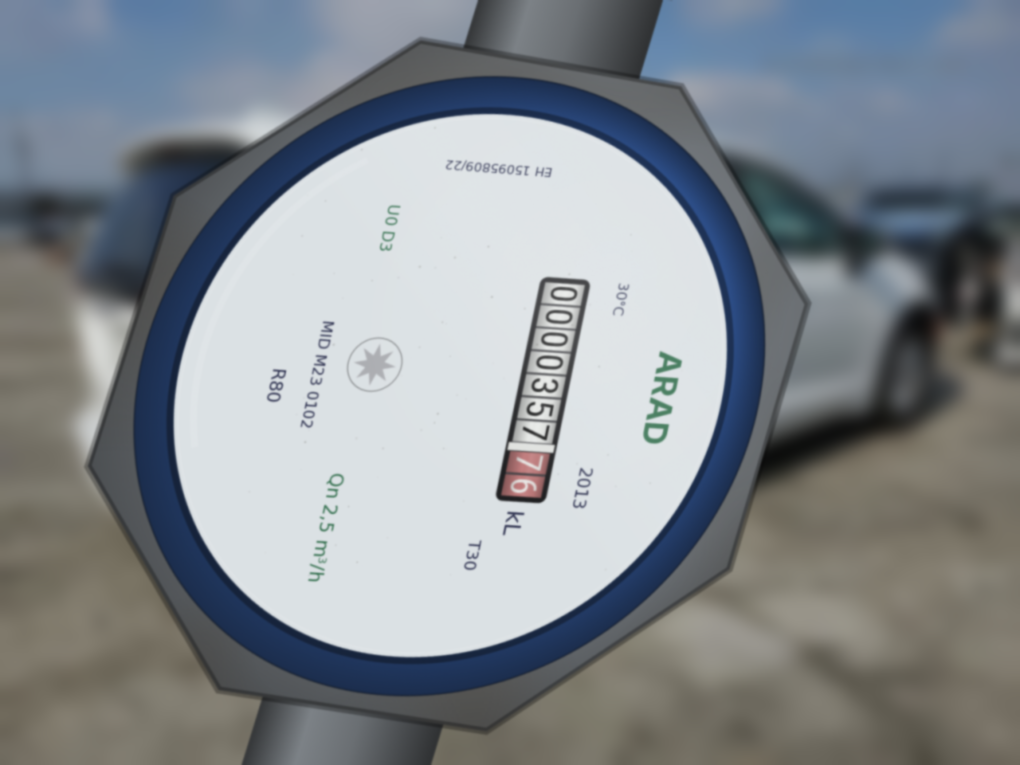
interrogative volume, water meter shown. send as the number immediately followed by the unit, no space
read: 357.76kL
